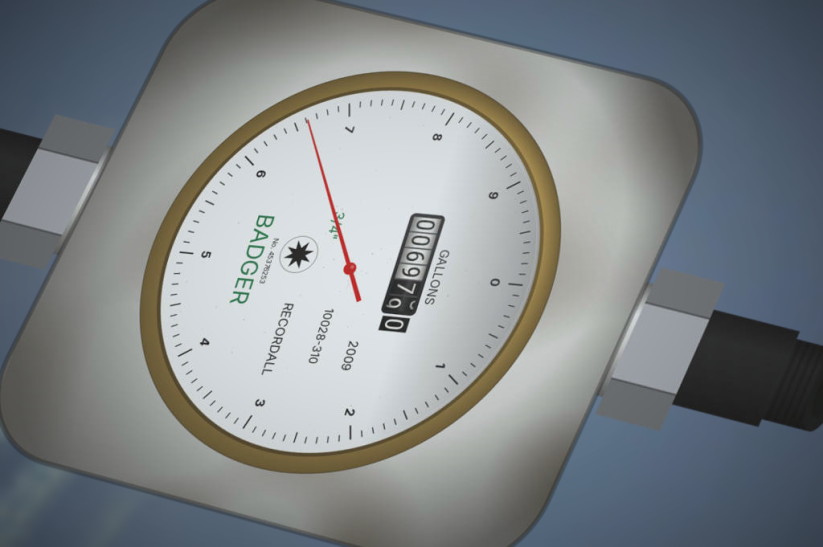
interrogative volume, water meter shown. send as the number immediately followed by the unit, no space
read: 69786.6gal
